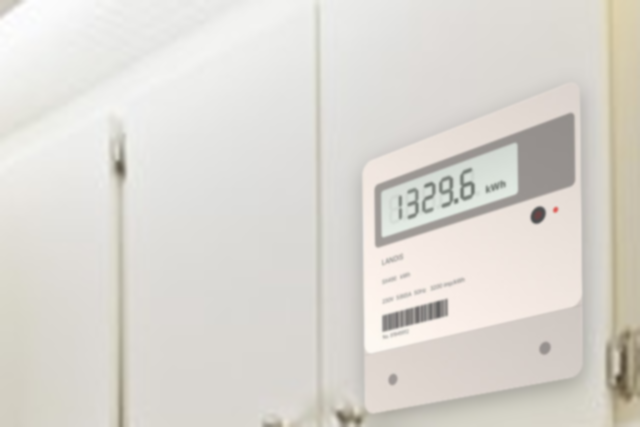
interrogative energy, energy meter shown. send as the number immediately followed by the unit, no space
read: 1329.6kWh
